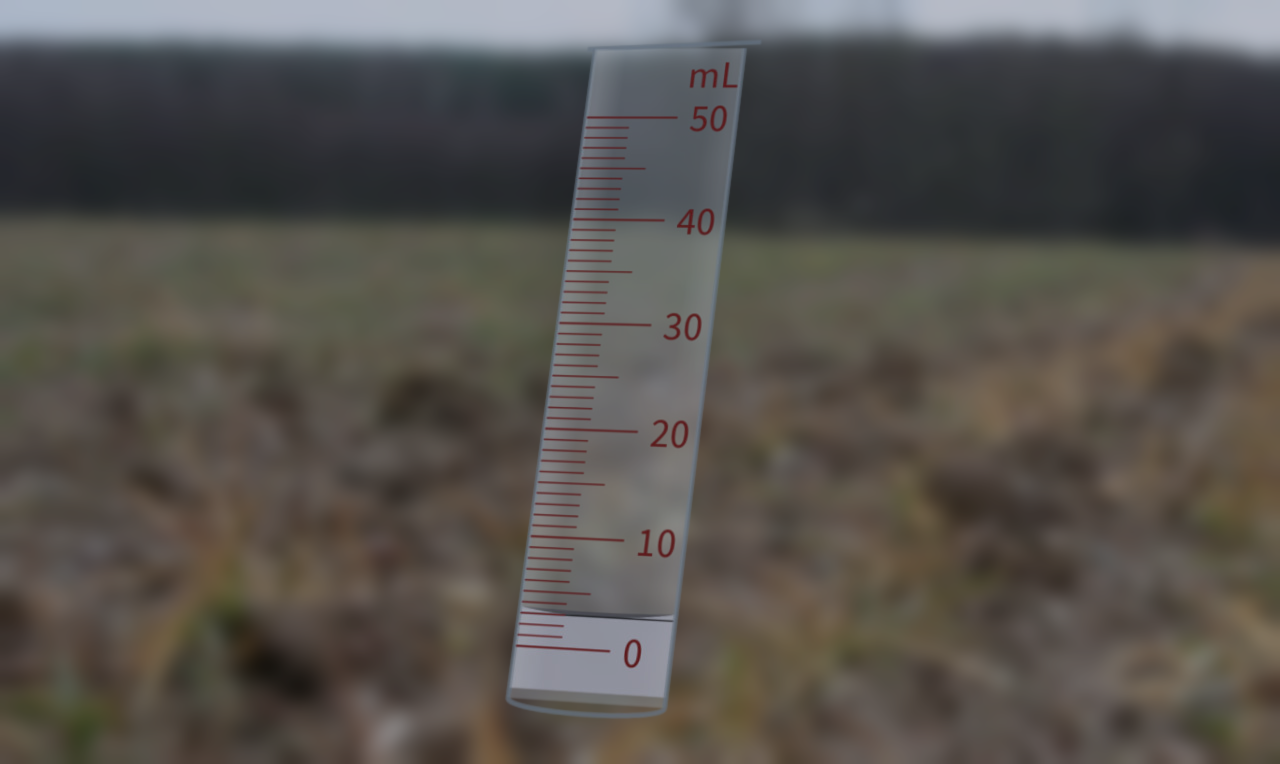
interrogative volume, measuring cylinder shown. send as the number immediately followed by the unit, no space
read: 3mL
